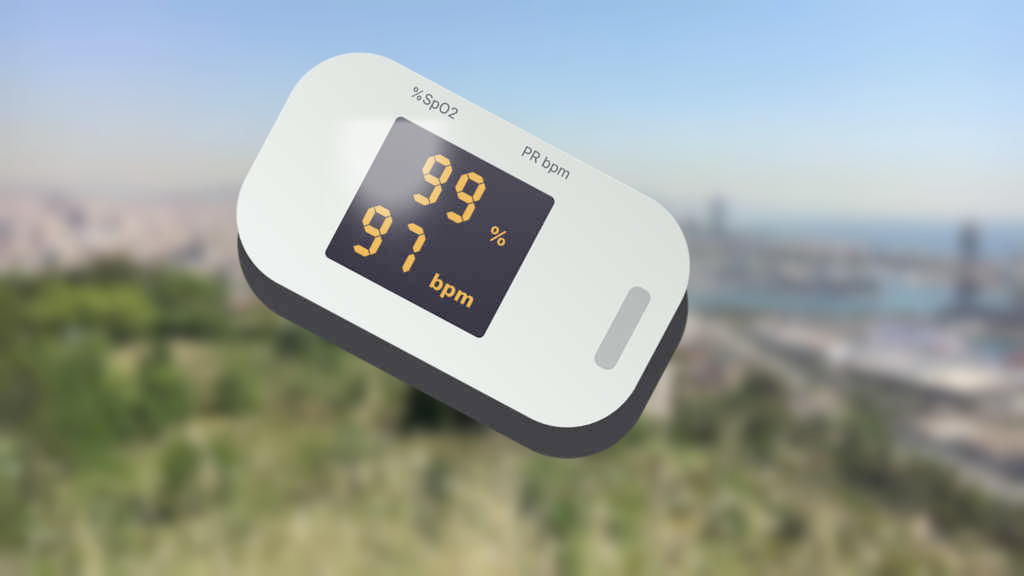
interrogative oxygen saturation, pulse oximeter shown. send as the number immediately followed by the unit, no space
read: 99%
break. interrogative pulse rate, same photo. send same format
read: 97bpm
